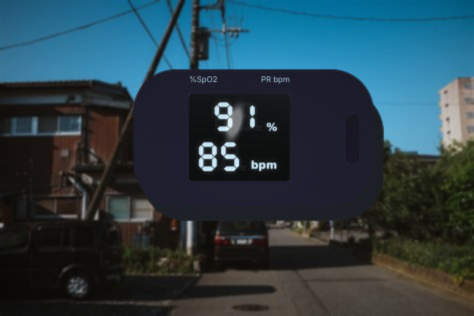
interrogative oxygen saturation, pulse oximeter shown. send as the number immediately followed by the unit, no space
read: 91%
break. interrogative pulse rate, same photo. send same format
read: 85bpm
